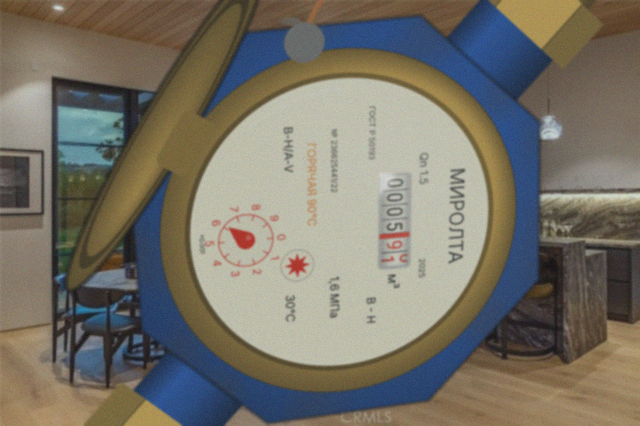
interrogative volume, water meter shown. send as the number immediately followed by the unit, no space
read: 5.906m³
